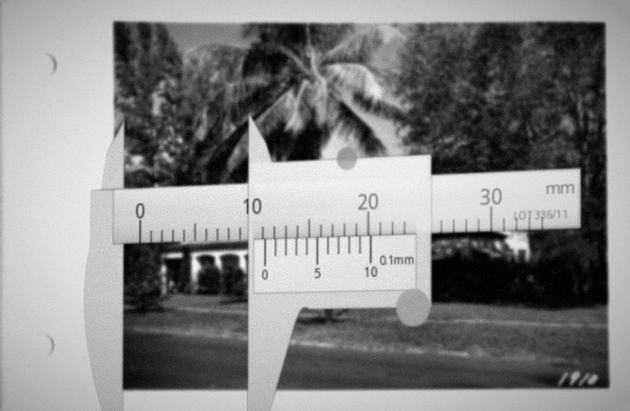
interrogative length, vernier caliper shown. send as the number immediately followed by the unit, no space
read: 11.2mm
